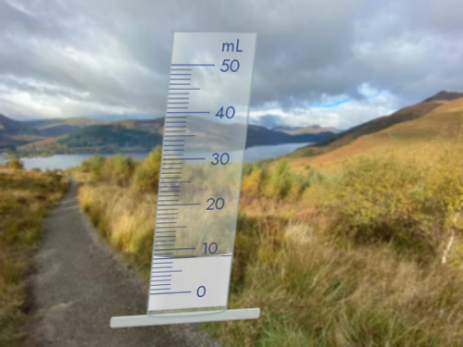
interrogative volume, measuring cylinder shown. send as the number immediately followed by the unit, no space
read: 8mL
